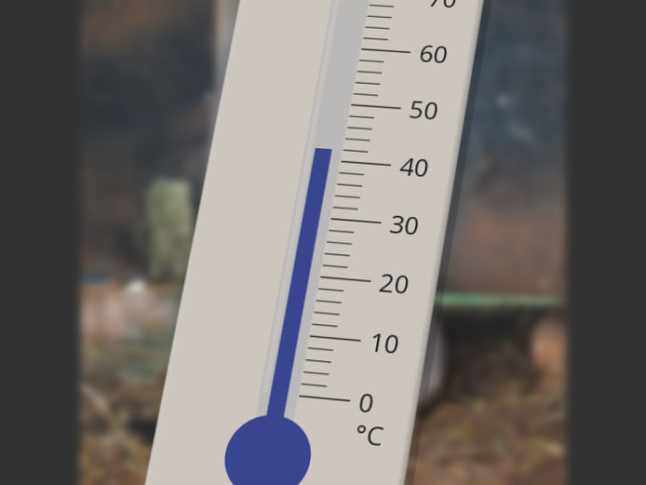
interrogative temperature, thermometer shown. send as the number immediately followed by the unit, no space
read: 42°C
